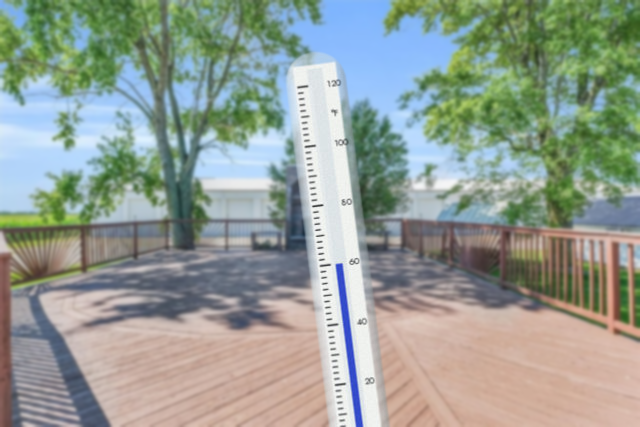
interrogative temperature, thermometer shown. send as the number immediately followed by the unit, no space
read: 60°F
